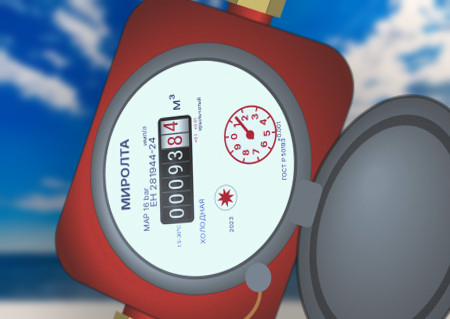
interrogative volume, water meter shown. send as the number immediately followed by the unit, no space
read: 93.841m³
